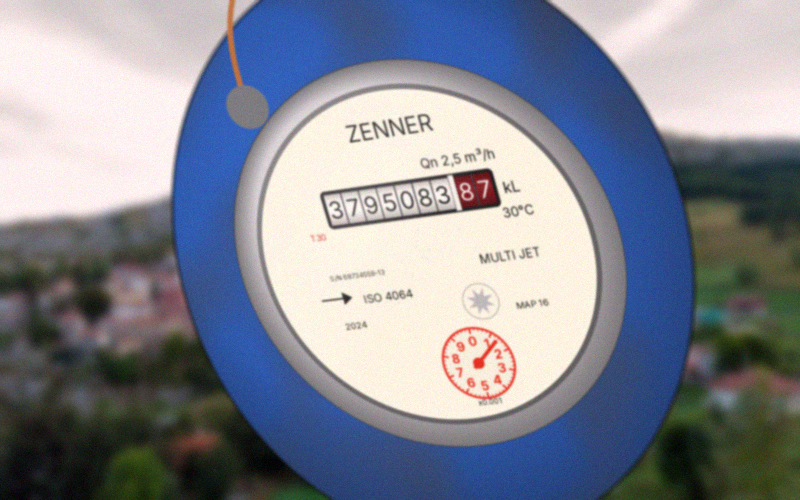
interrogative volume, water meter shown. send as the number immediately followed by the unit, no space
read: 3795083.871kL
